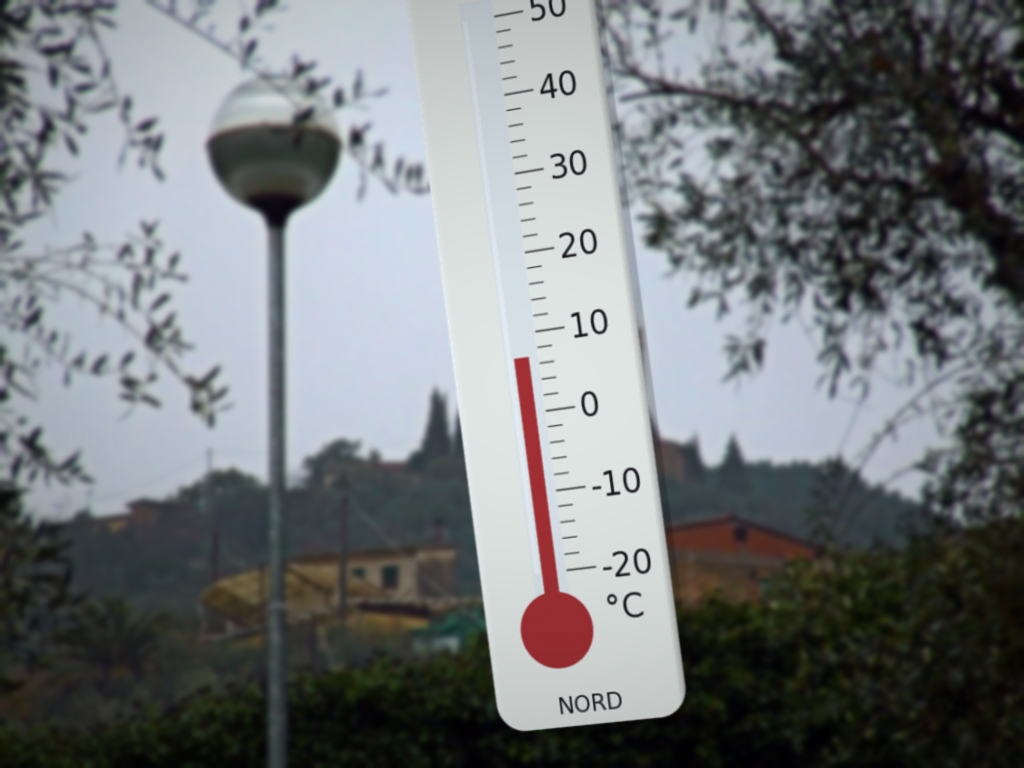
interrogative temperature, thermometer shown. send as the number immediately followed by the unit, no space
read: 7°C
